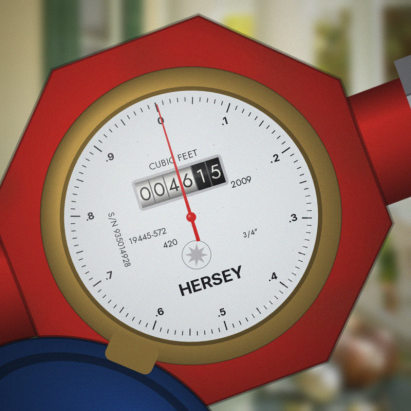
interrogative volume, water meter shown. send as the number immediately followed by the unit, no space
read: 4615.00ft³
